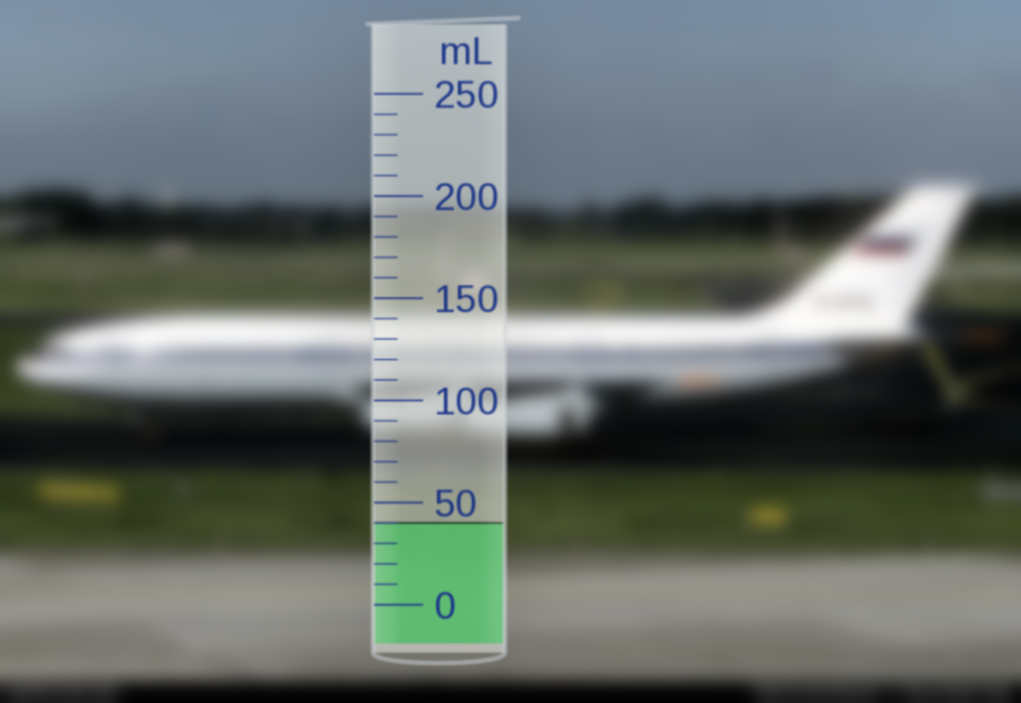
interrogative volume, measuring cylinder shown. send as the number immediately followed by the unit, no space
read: 40mL
